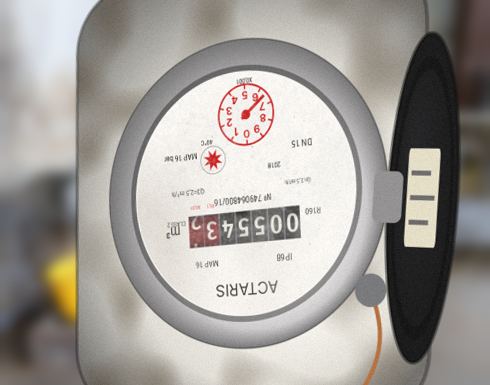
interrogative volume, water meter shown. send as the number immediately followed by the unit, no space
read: 554.316m³
